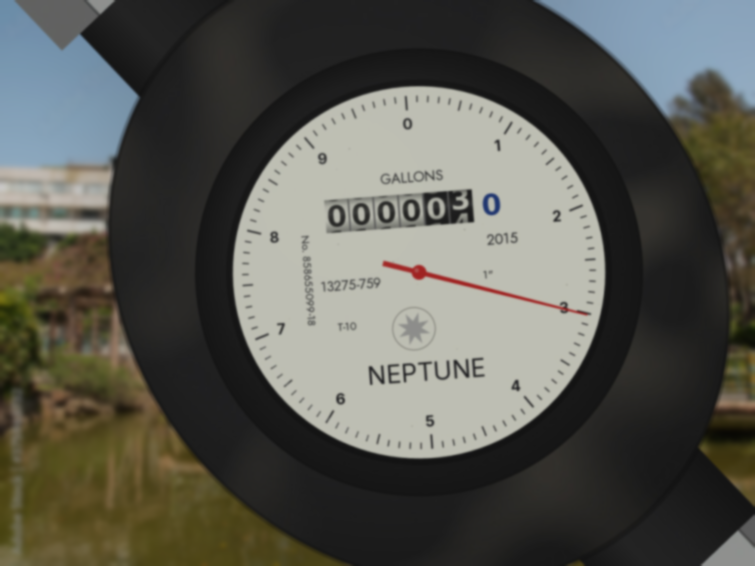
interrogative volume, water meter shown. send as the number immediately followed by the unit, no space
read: 33.0gal
